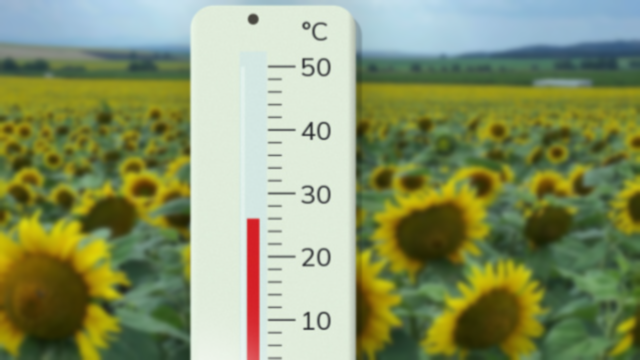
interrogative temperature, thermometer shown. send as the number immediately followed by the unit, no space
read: 26°C
